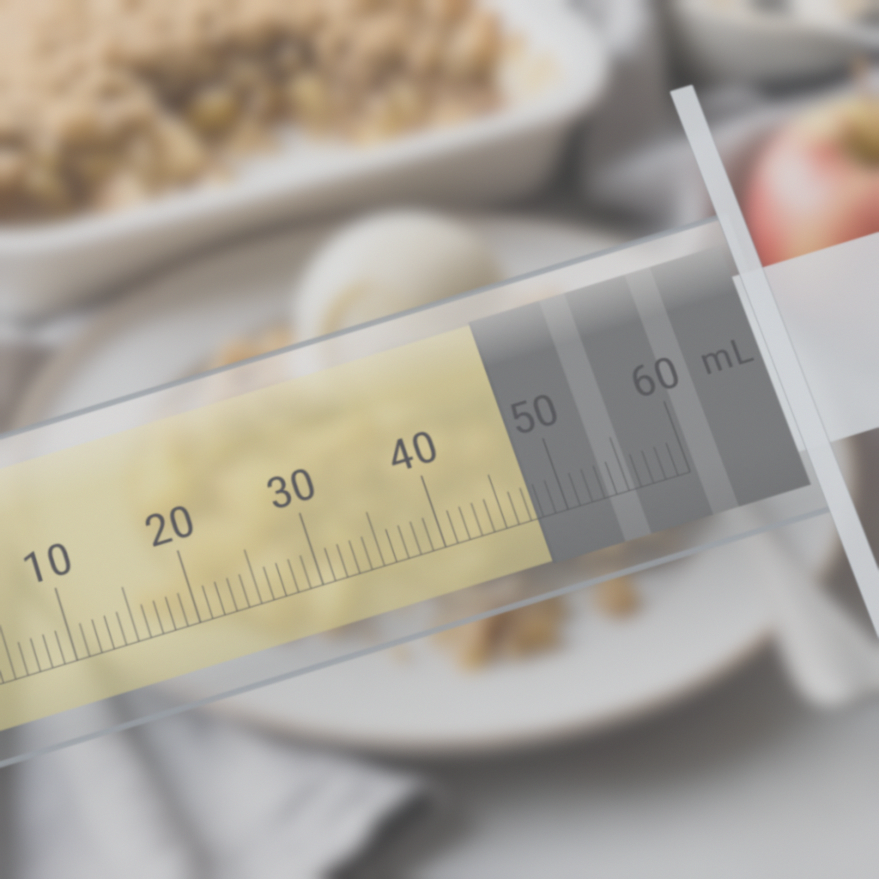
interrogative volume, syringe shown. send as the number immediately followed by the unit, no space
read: 47.5mL
